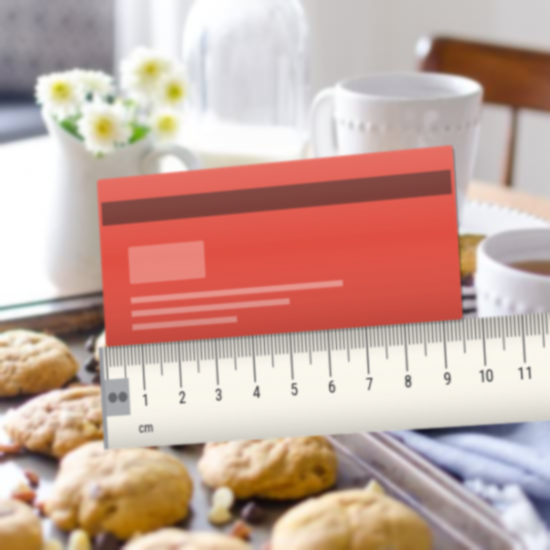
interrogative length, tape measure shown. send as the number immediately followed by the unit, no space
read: 9.5cm
